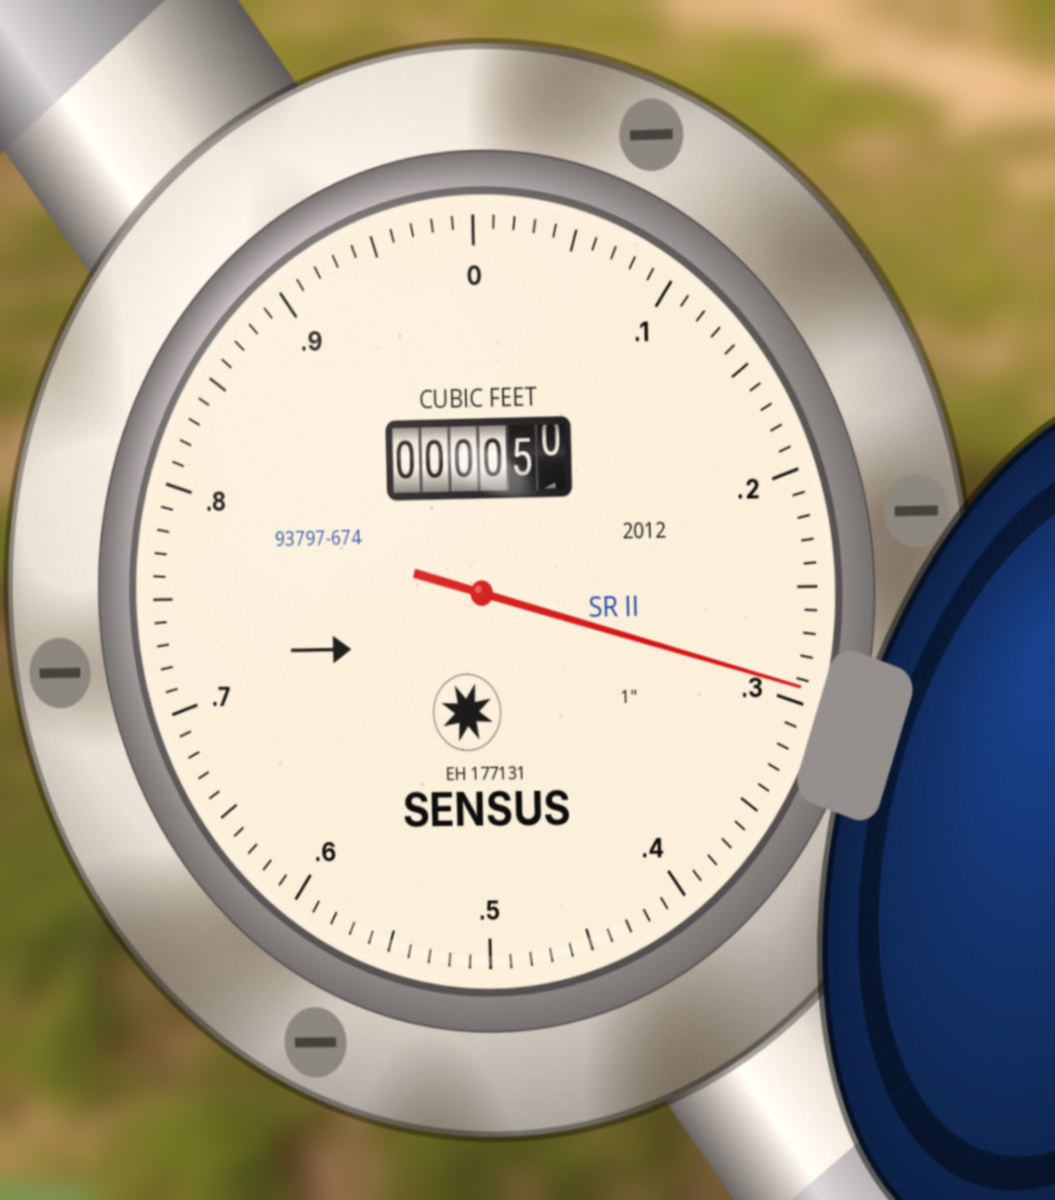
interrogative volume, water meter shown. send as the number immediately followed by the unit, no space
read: 50.29ft³
